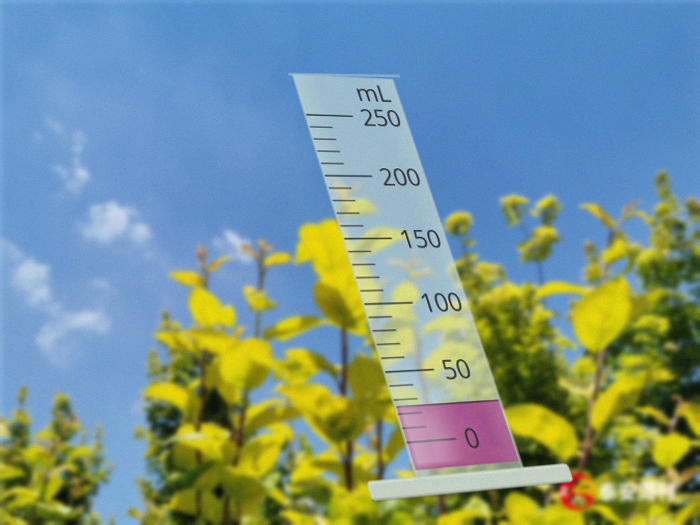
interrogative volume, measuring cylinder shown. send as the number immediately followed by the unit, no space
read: 25mL
